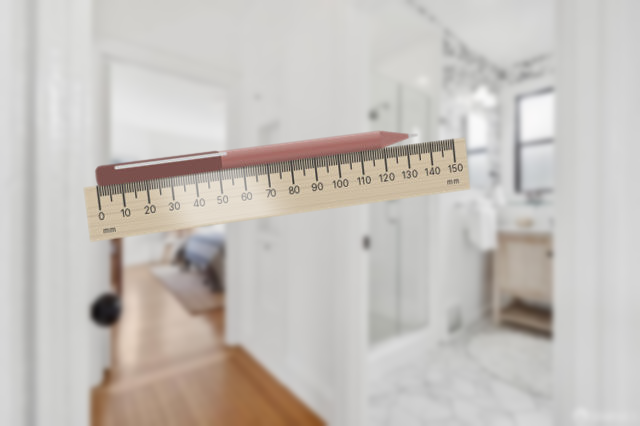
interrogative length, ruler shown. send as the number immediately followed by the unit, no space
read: 135mm
